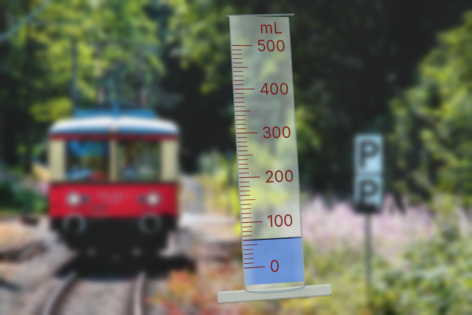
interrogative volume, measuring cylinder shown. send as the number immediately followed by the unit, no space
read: 60mL
